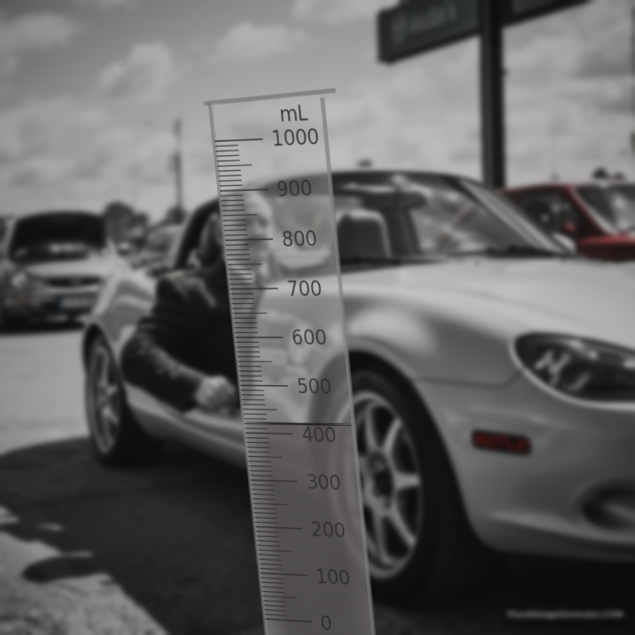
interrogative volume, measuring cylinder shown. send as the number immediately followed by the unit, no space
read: 420mL
